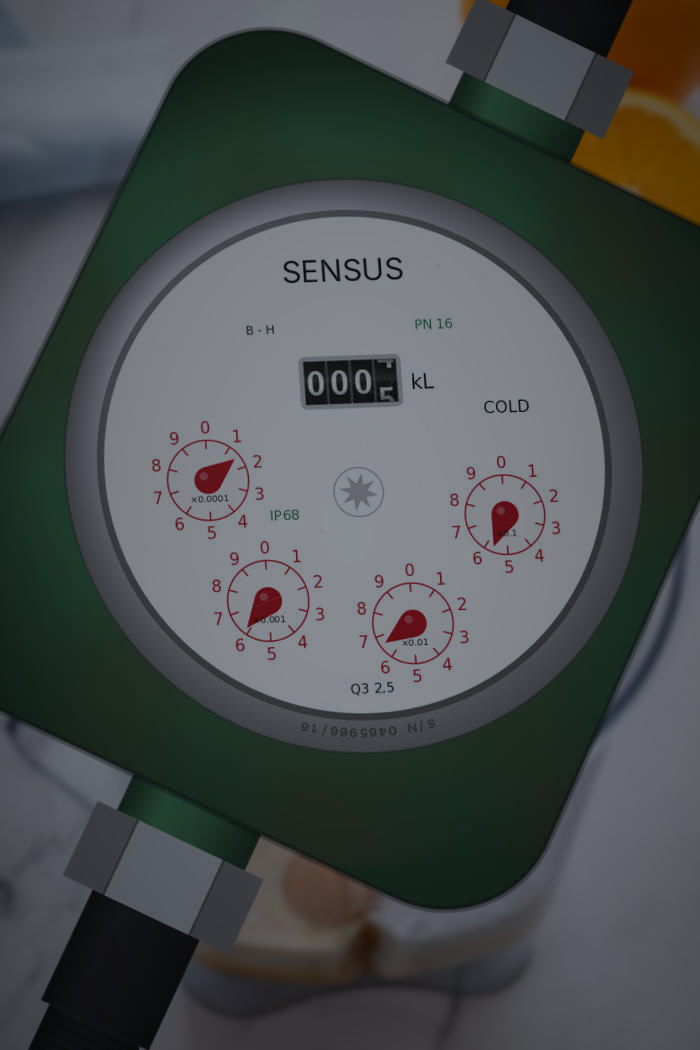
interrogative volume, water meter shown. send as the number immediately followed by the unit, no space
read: 4.5661kL
